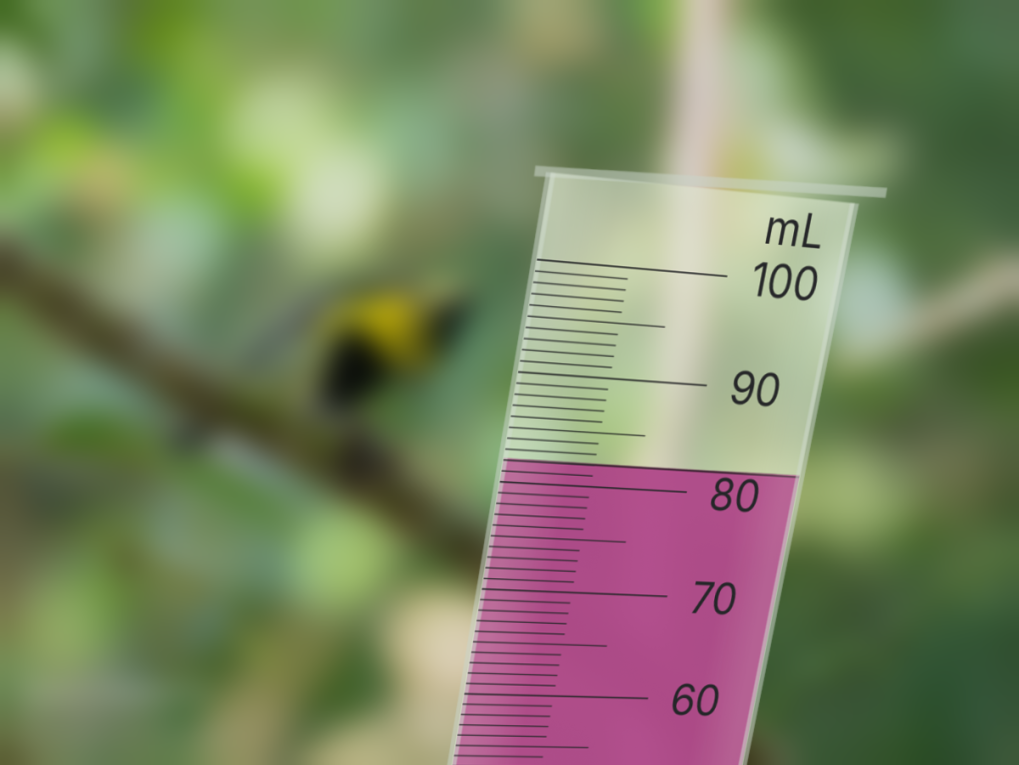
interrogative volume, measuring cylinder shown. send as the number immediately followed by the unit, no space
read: 82mL
